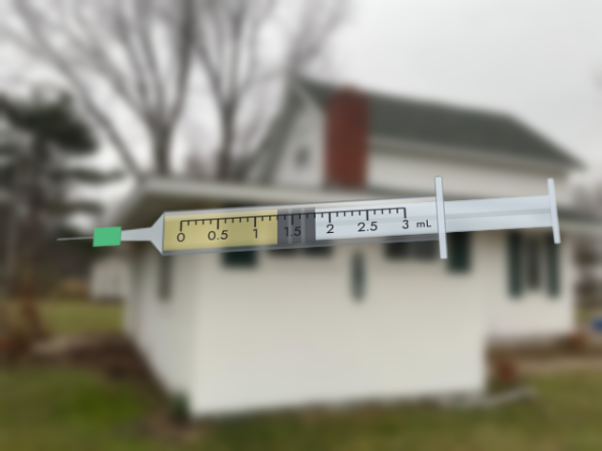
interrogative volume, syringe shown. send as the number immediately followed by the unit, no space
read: 1.3mL
